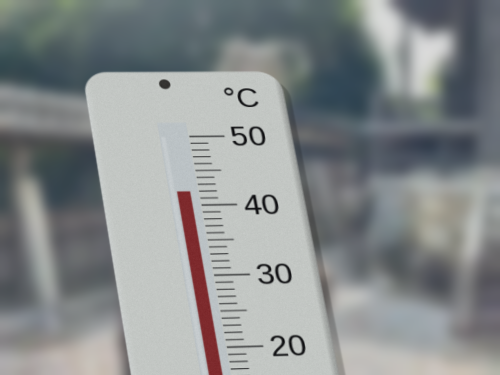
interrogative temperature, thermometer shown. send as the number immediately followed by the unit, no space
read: 42°C
